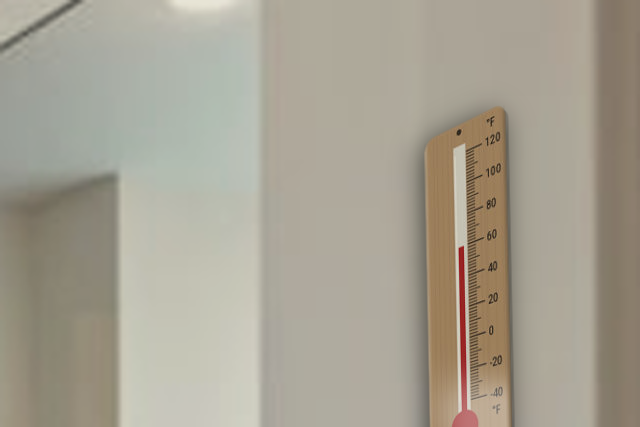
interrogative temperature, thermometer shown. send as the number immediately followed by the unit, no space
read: 60°F
